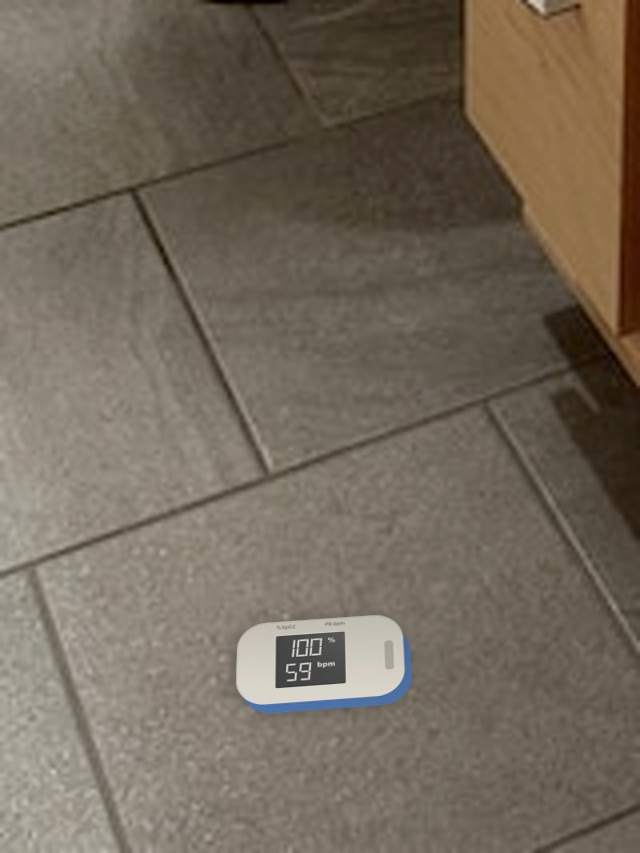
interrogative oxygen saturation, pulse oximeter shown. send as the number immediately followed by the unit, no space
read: 100%
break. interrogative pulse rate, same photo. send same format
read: 59bpm
